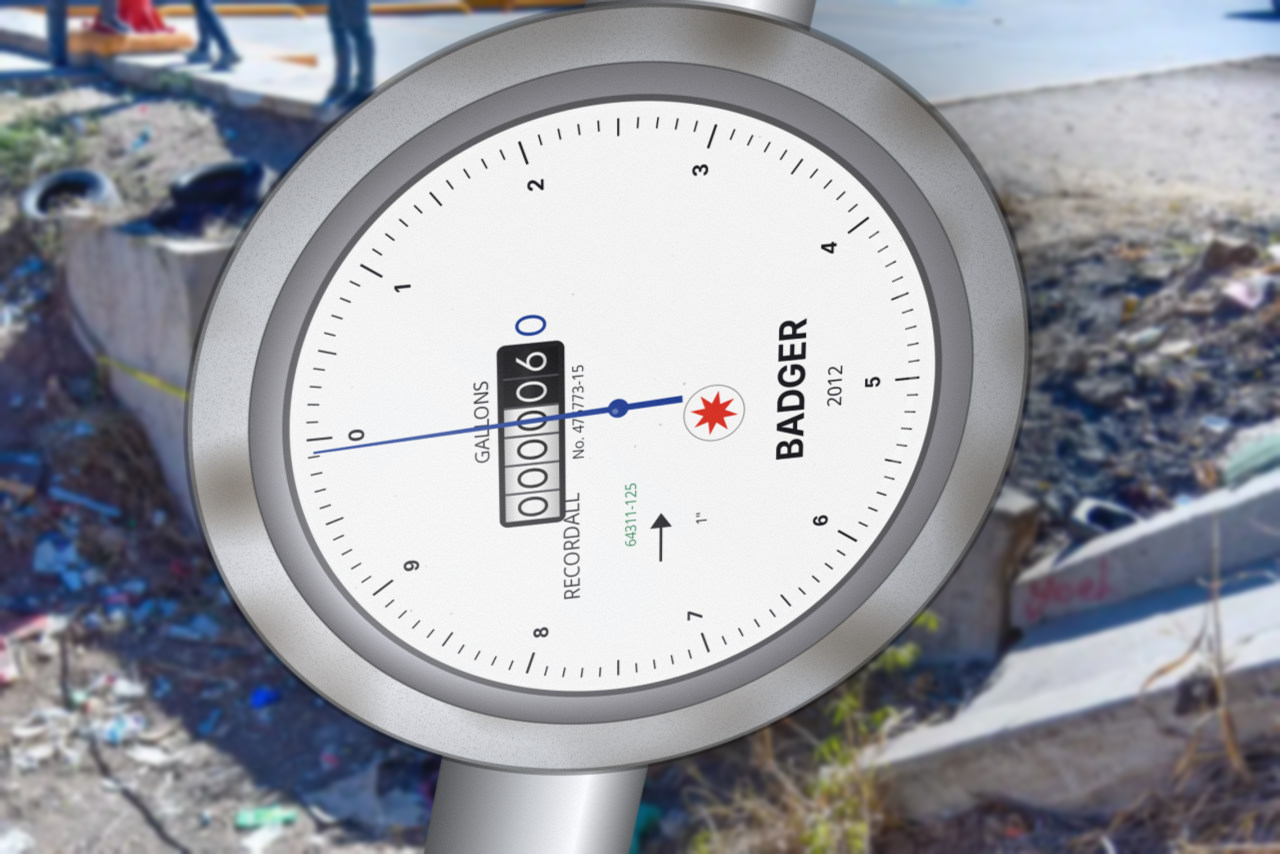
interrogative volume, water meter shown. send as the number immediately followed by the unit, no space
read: 59.9gal
